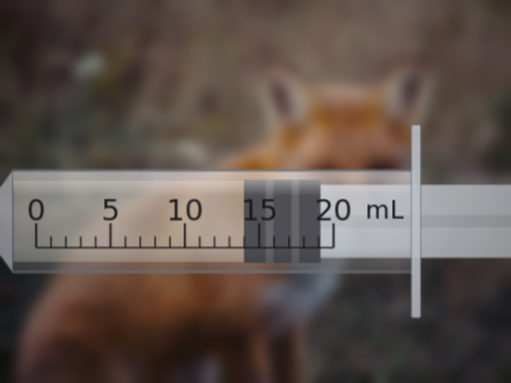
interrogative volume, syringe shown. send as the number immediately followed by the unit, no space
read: 14mL
